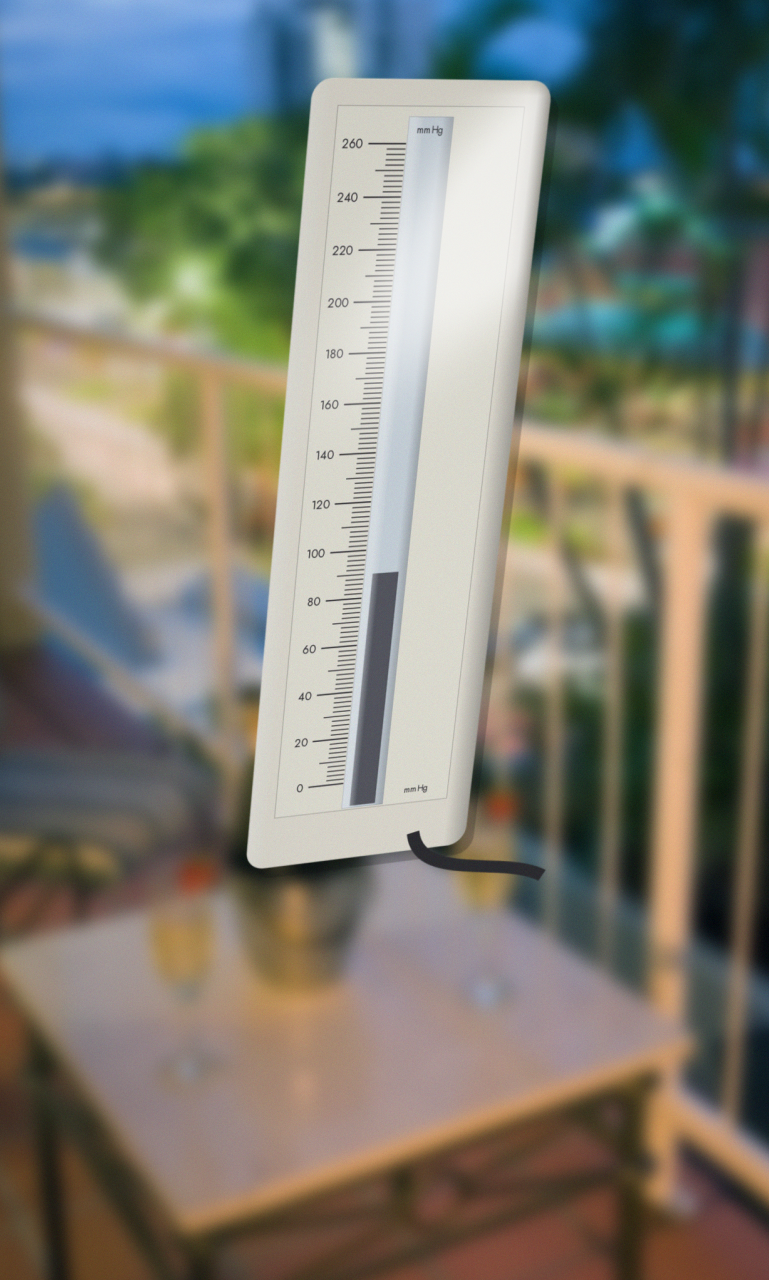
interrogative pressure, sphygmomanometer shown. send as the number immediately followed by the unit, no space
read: 90mmHg
